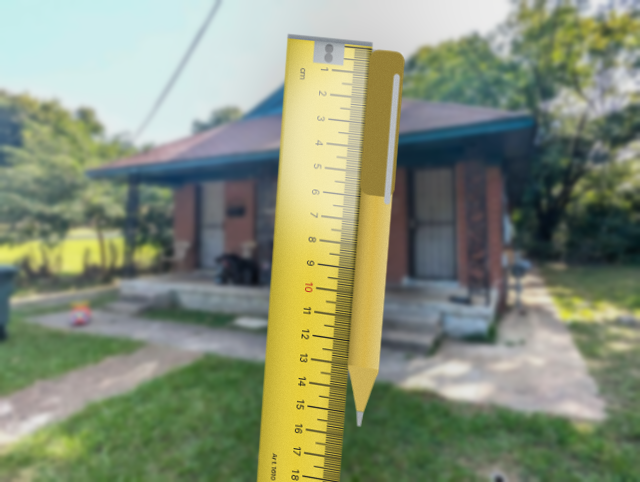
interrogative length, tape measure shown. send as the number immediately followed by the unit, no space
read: 15.5cm
